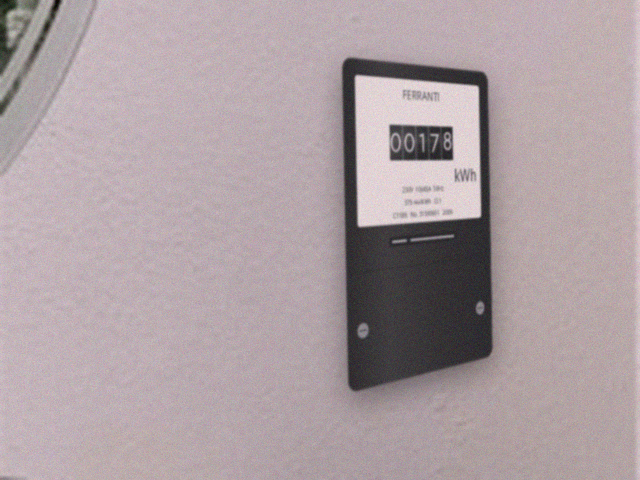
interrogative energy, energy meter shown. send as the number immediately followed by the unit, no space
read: 178kWh
